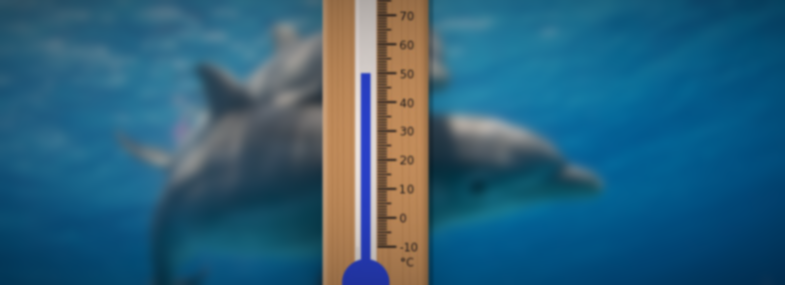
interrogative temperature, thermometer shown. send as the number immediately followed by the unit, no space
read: 50°C
